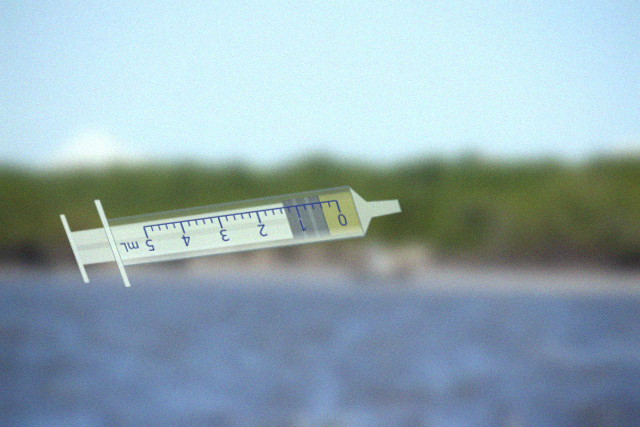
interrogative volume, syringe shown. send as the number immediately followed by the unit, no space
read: 0.4mL
